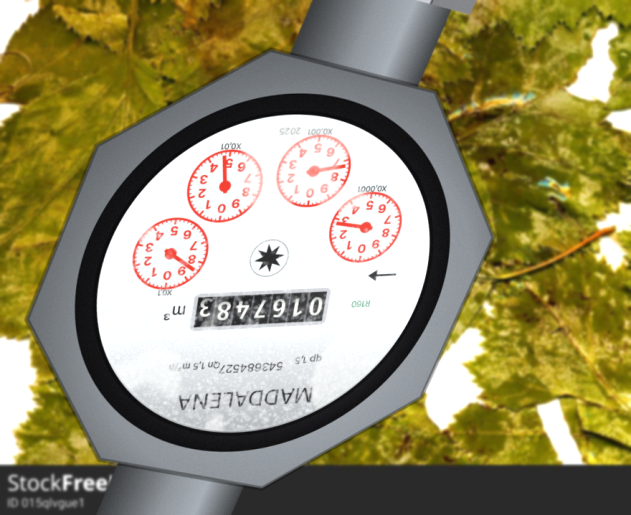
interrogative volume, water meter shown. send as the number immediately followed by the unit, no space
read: 167482.8472m³
